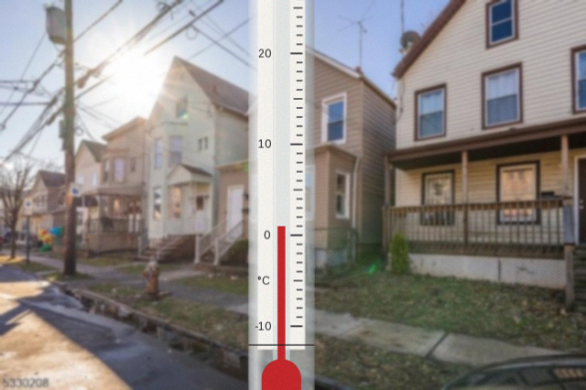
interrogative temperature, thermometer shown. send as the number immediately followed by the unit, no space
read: 1°C
